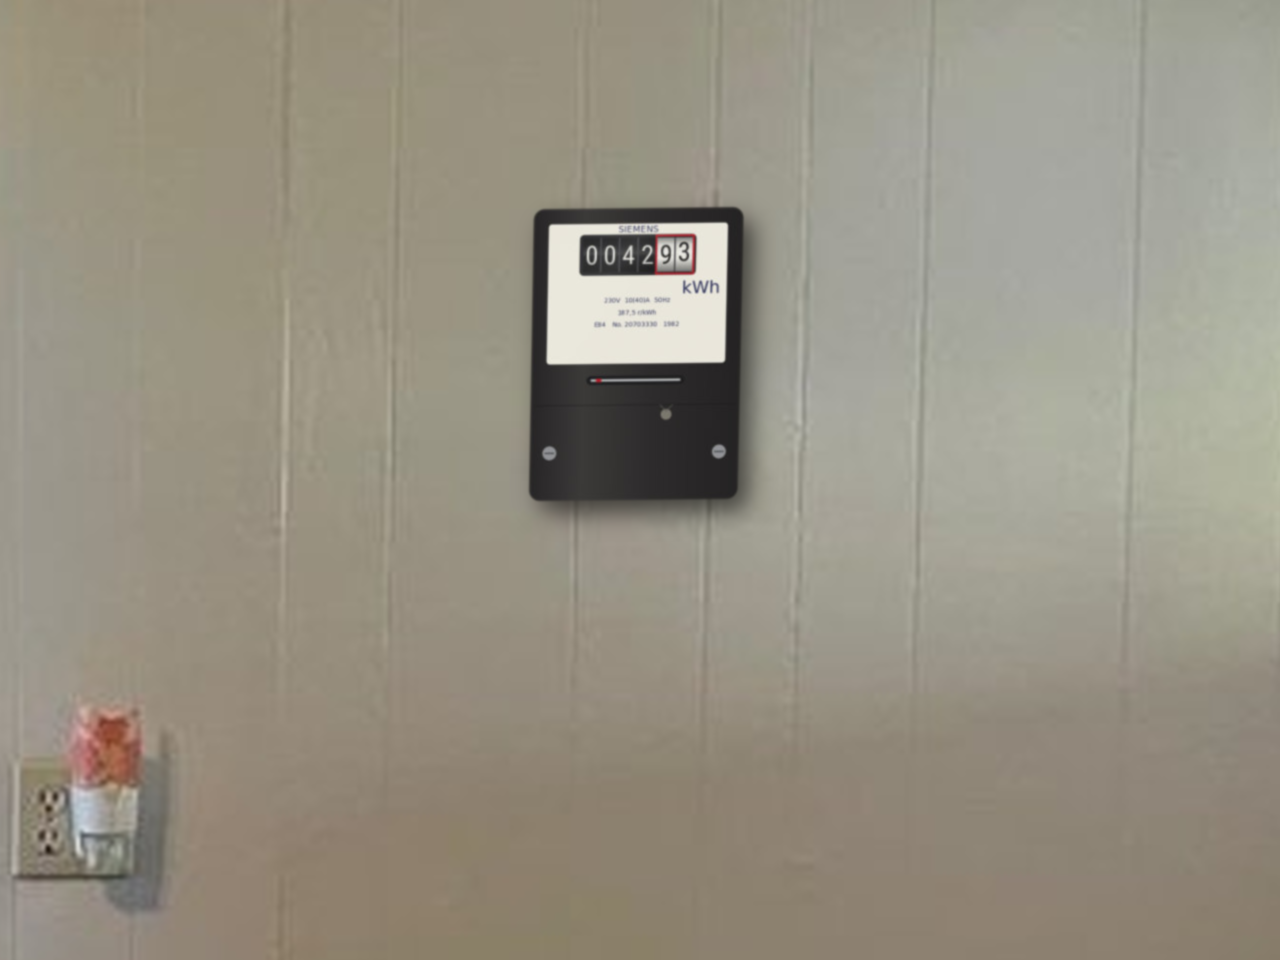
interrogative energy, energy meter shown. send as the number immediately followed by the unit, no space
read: 42.93kWh
